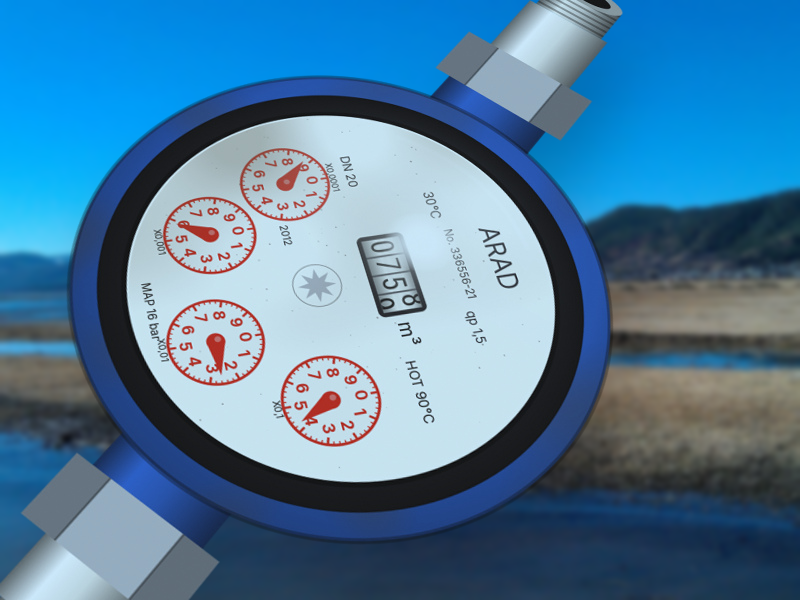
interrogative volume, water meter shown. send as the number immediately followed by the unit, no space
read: 758.4258m³
